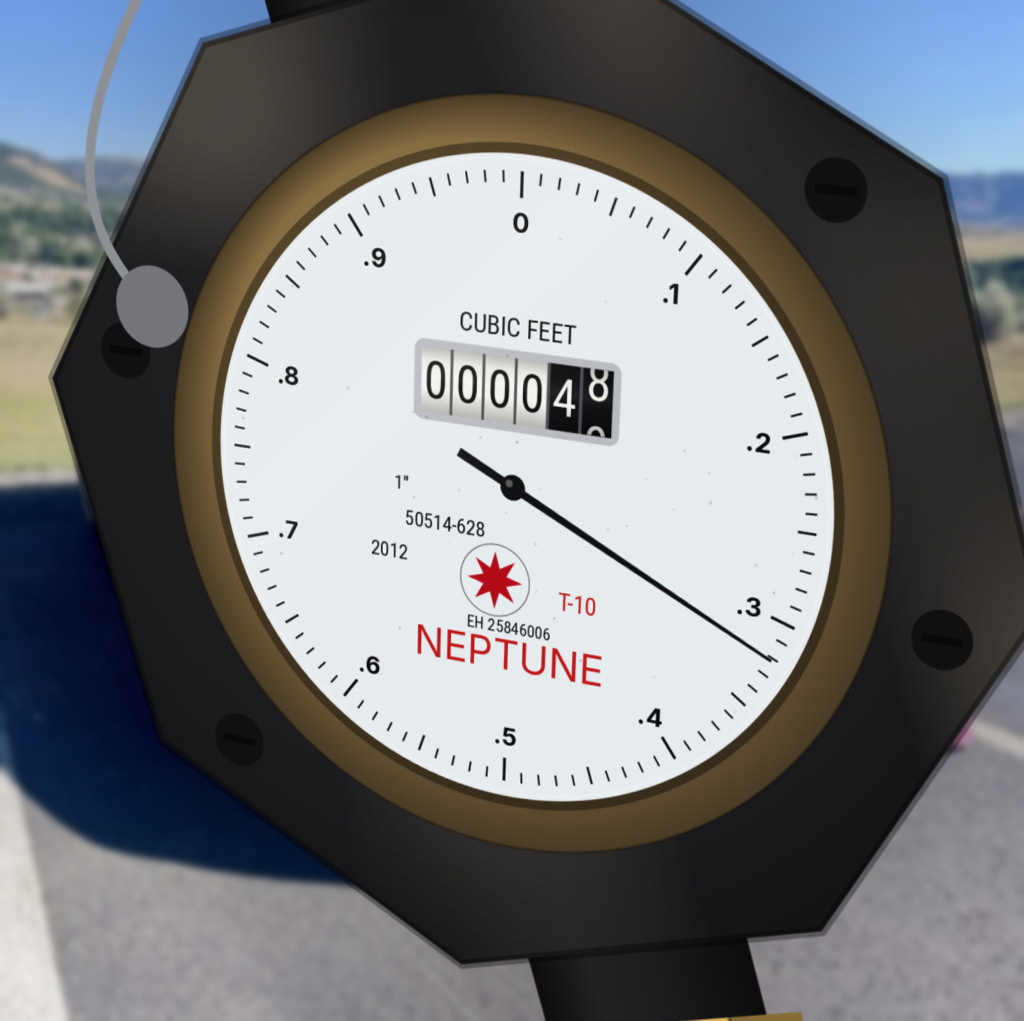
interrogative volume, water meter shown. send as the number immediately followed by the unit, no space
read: 48.32ft³
